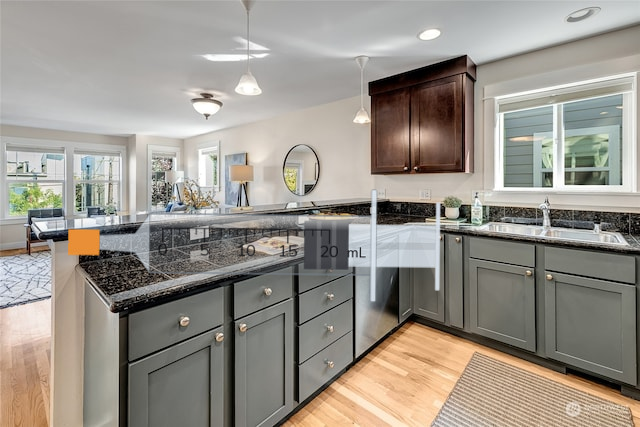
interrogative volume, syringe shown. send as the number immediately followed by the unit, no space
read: 17mL
